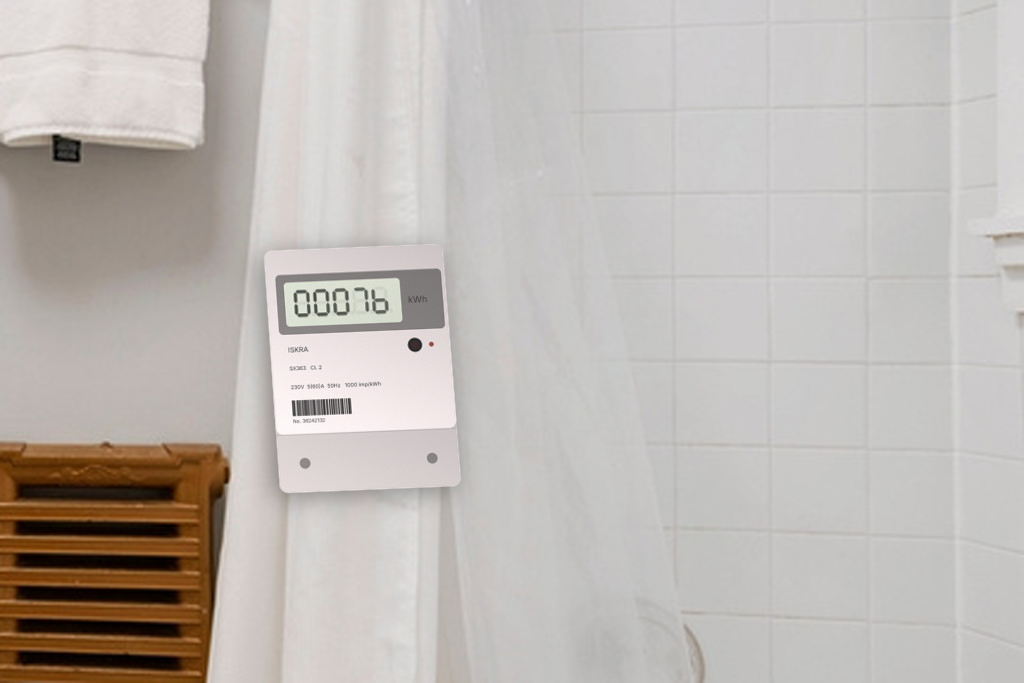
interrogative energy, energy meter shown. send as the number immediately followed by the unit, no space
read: 76kWh
